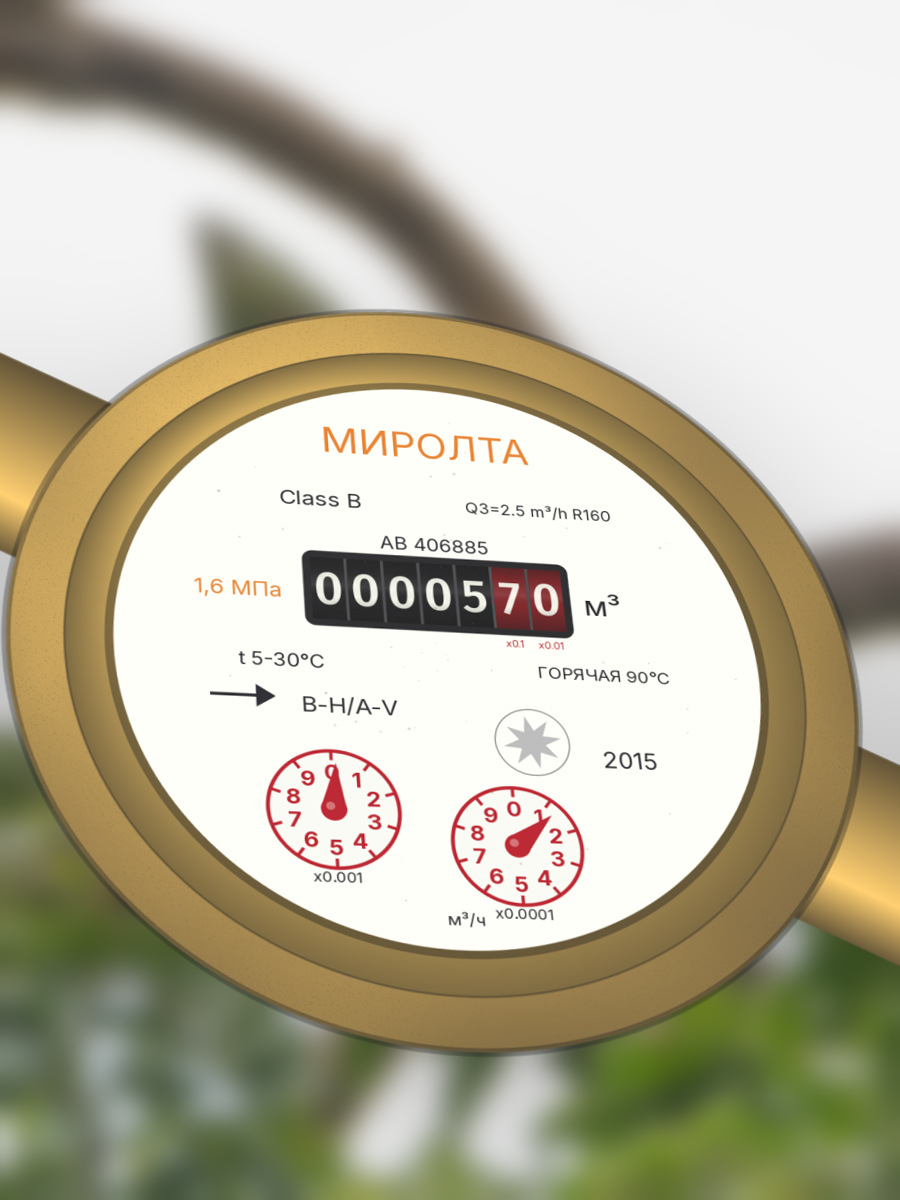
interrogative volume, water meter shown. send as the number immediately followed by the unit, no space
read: 5.7001m³
